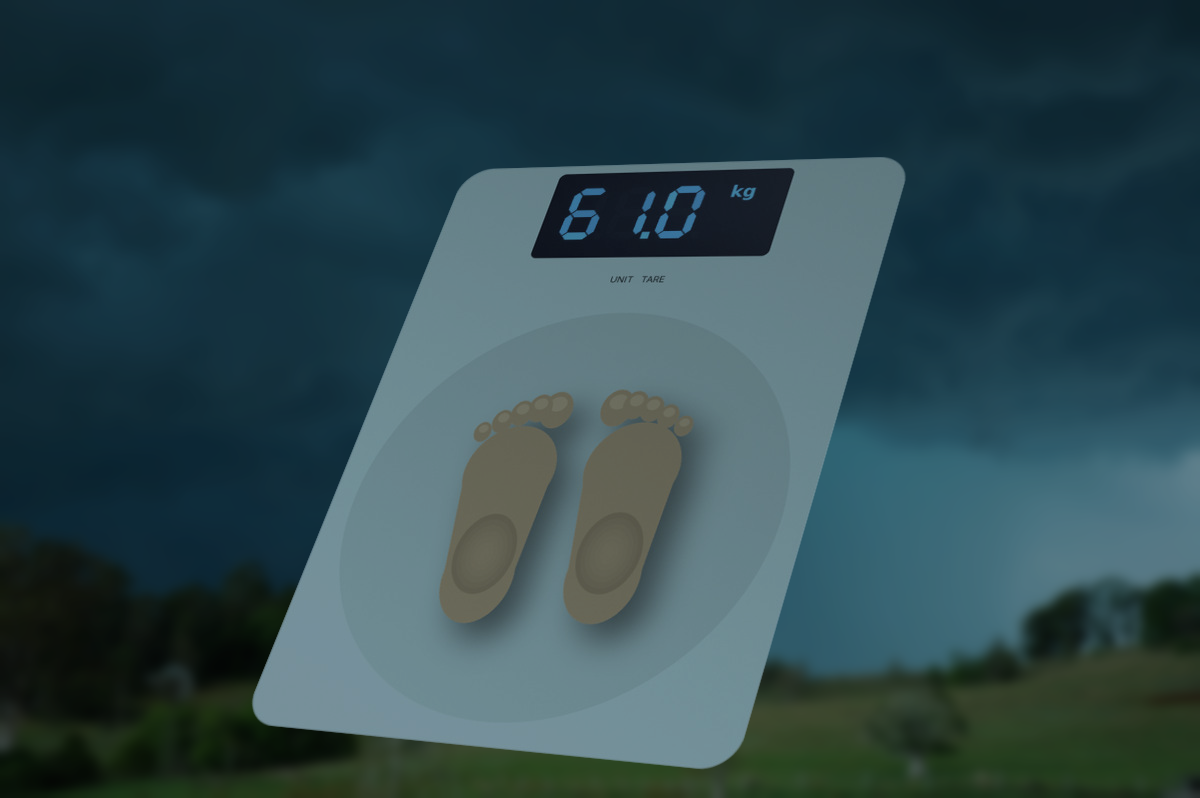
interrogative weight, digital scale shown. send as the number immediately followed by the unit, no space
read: 61.0kg
